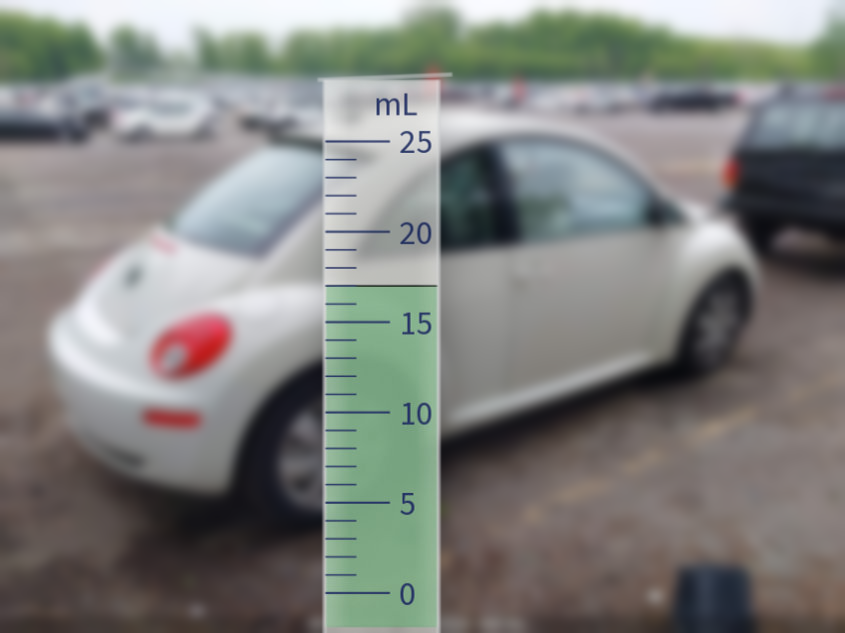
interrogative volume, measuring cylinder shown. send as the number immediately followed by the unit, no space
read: 17mL
